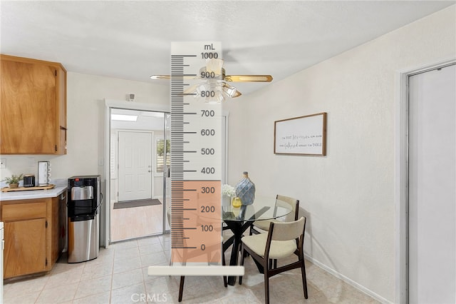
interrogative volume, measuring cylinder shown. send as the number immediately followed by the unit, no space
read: 350mL
